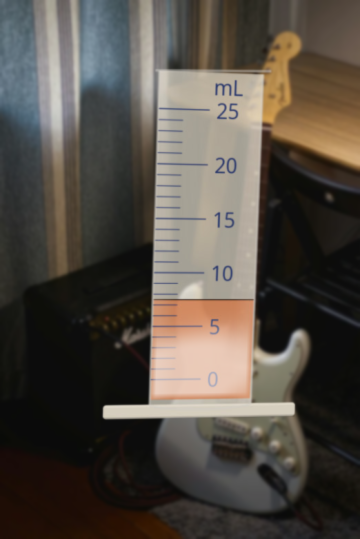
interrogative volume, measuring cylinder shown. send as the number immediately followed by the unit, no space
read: 7.5mL
